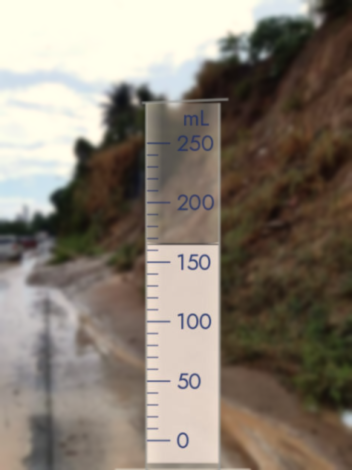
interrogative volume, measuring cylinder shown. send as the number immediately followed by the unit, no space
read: 165mL
